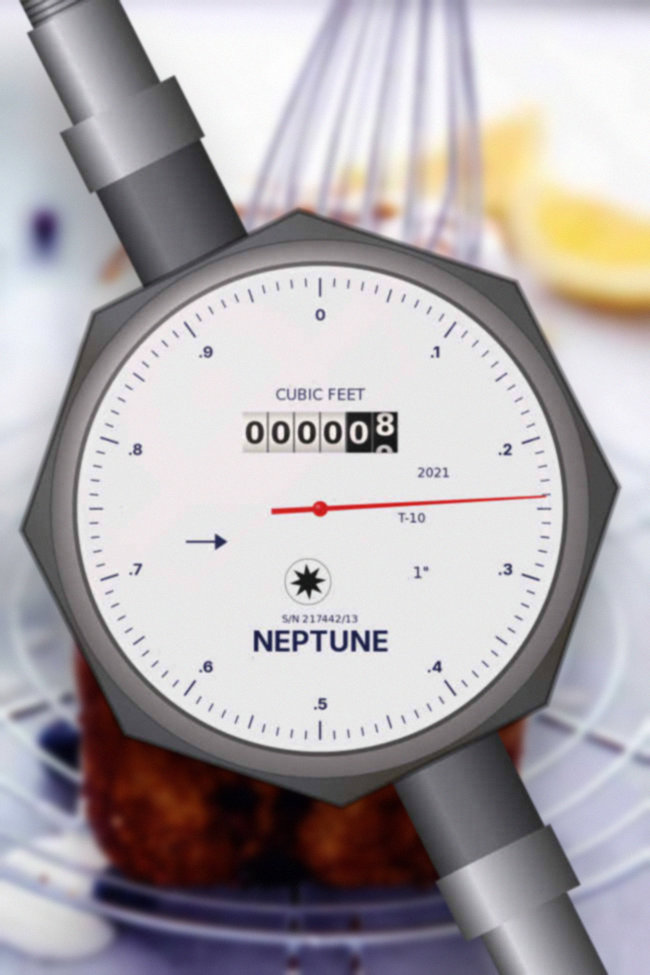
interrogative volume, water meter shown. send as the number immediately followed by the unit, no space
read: 8.24ft³
